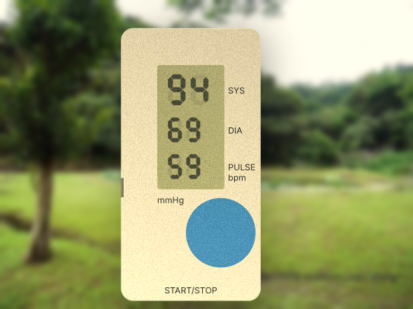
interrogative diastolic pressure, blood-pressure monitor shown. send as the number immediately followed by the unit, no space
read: 69mmHg
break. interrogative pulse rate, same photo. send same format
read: 59bpm
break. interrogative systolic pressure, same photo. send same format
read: 94mmHg
